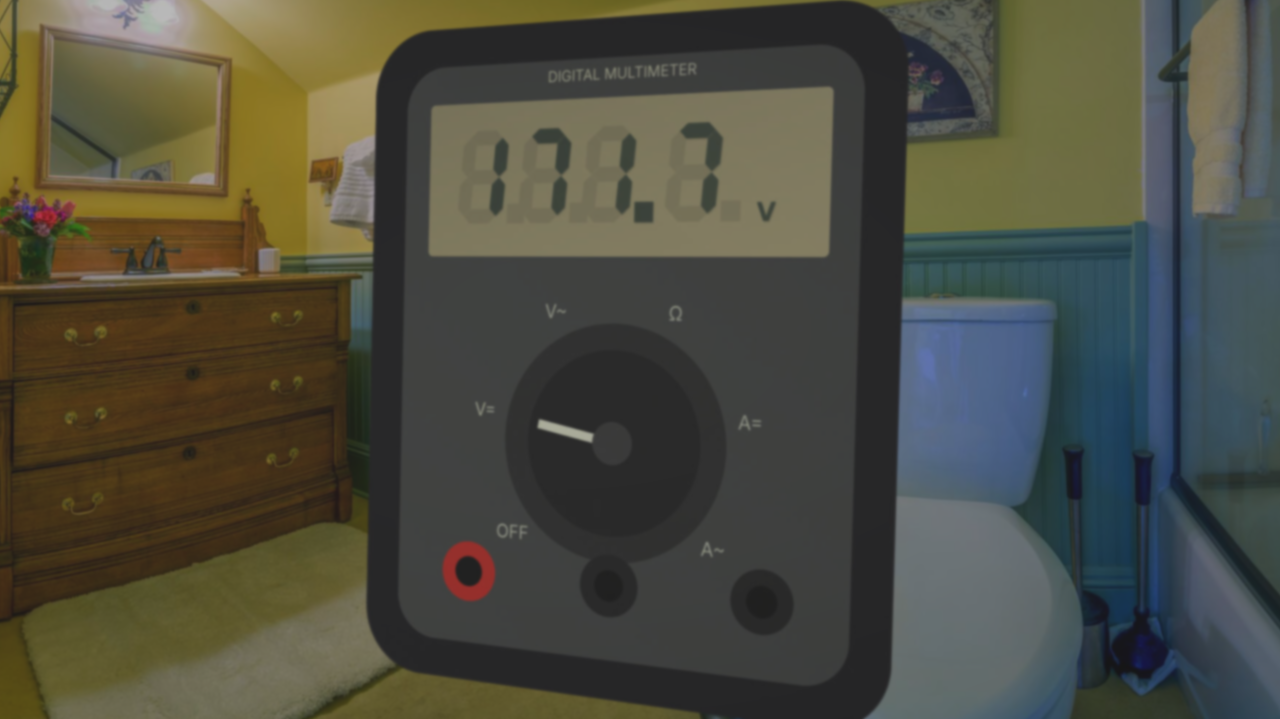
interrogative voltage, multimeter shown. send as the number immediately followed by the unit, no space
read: 171.7V
